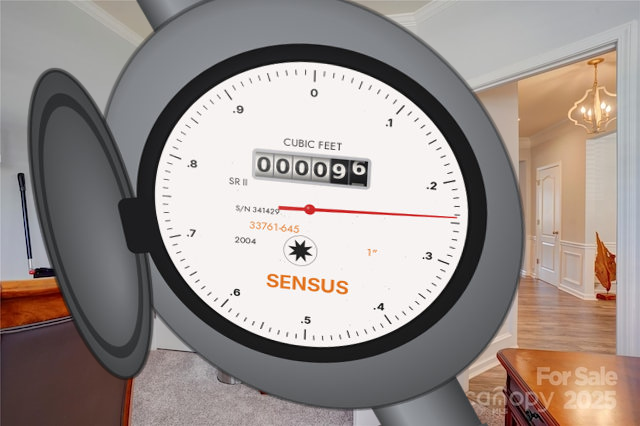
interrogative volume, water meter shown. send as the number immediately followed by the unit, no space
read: 96.24ft³
